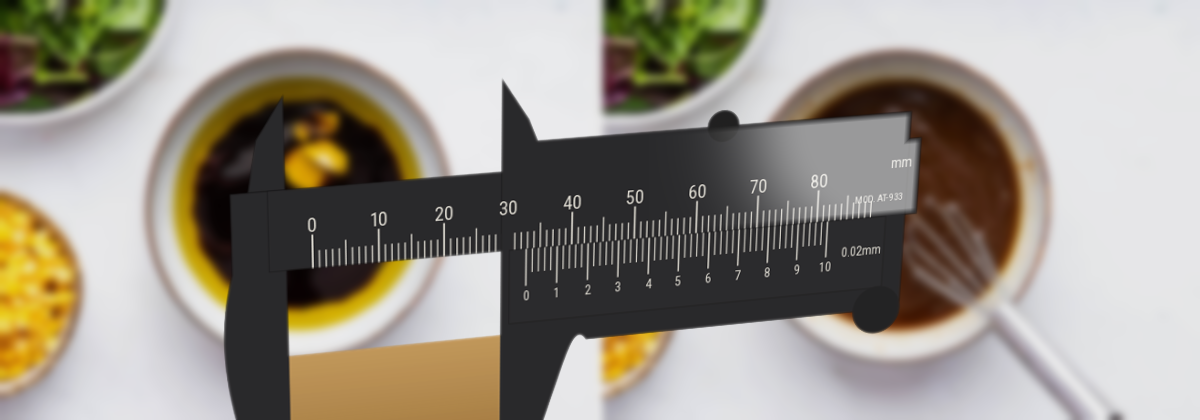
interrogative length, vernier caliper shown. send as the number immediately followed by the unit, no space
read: 32.8mm
